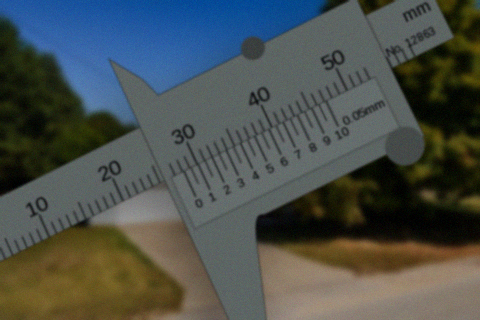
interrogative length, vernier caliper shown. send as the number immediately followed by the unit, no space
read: 28.2mm
